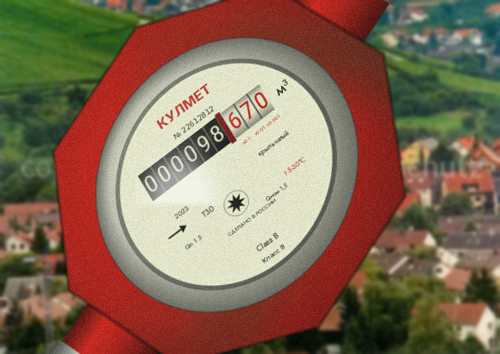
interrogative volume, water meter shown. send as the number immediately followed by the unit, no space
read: 98.670m³
